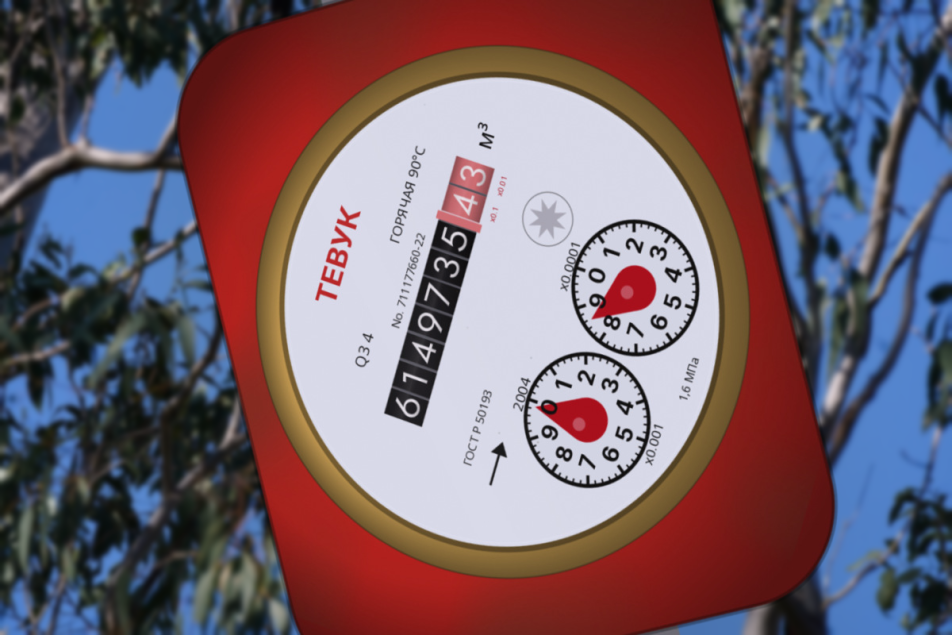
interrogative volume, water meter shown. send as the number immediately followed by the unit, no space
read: 6149735.4298m³
